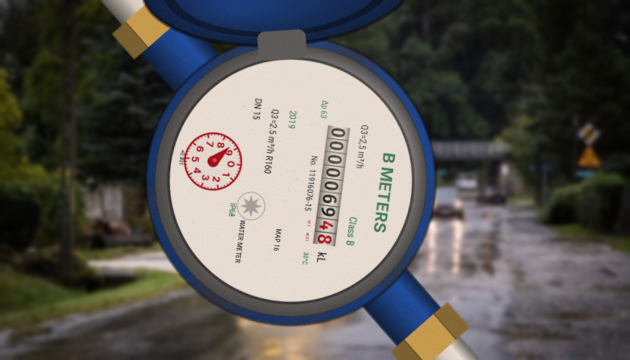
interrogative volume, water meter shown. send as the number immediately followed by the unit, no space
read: 69.488kL
